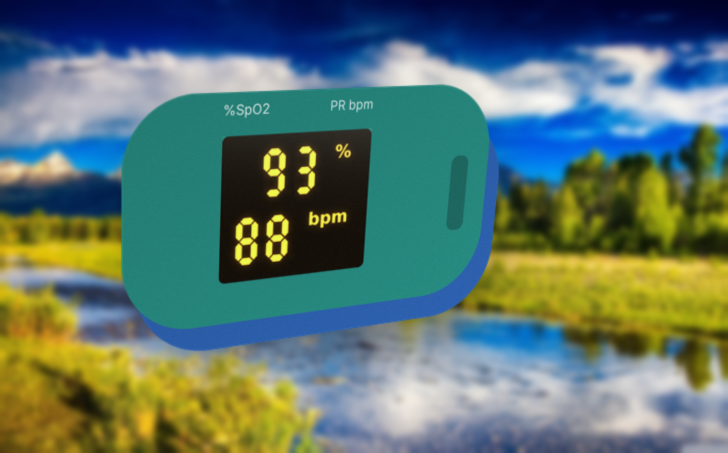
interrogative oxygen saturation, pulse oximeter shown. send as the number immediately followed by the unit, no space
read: 93%
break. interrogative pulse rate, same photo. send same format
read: 88bpm
